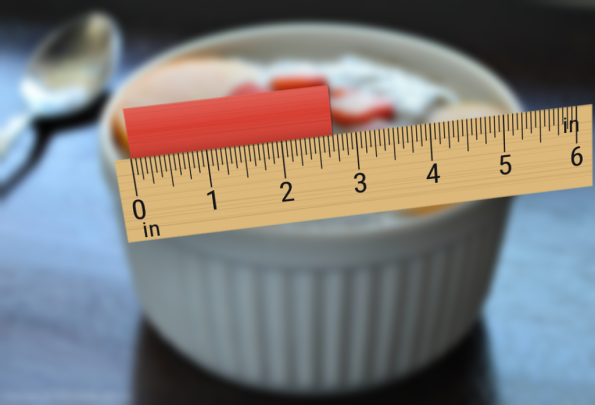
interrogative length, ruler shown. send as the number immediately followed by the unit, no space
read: 2.6875in
